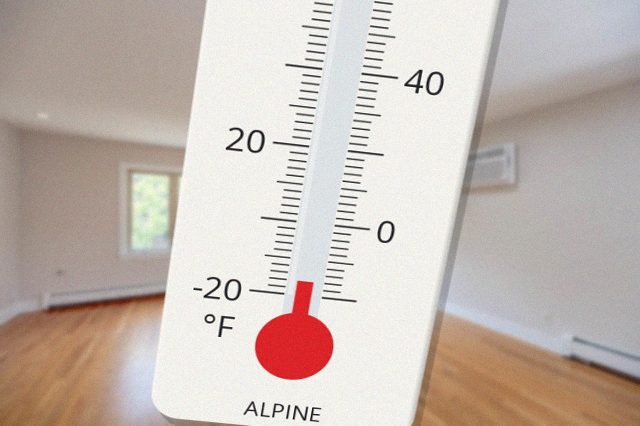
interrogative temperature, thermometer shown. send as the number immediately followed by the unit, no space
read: -16°F
